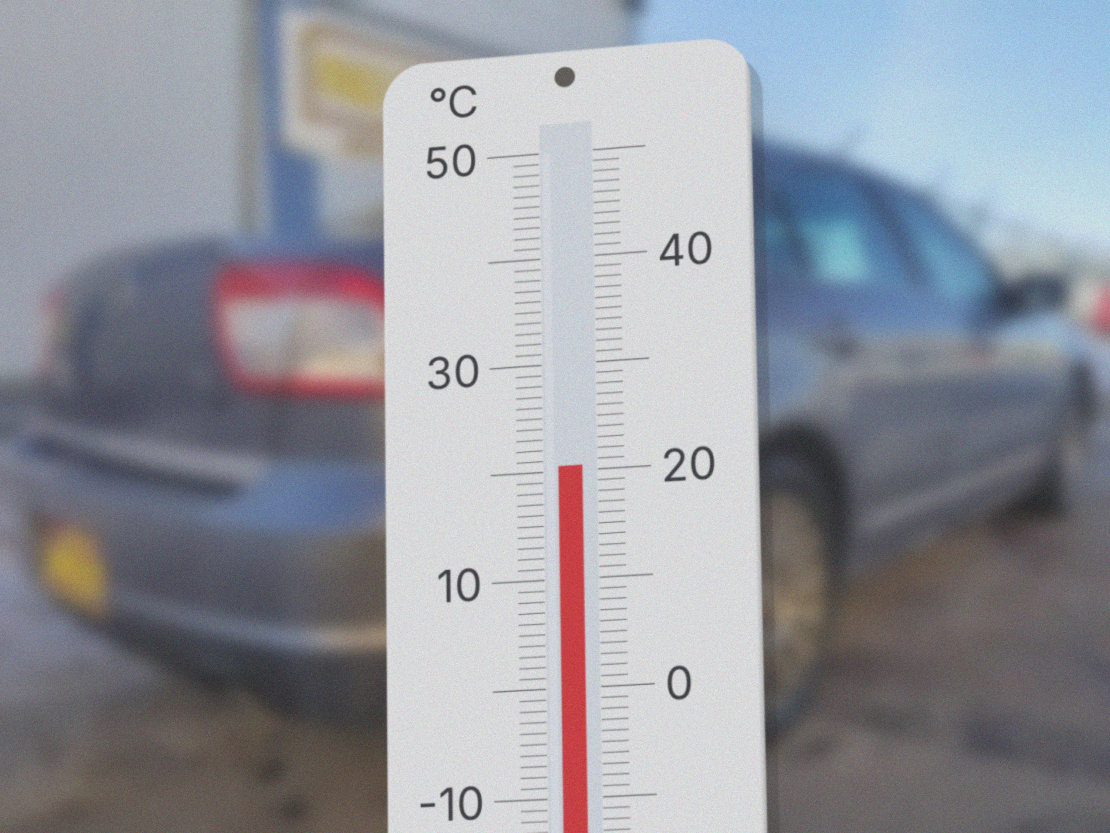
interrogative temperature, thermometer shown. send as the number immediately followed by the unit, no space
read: 20.5°C
